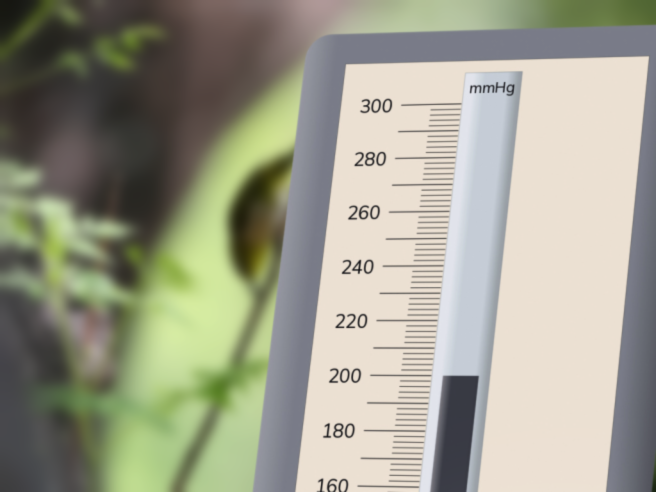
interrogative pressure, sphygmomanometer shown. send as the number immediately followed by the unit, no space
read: 200mmHg
